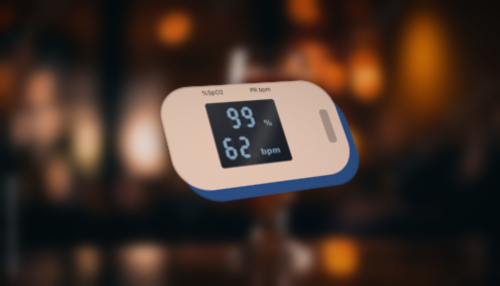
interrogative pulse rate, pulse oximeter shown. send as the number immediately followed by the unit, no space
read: 62bpm
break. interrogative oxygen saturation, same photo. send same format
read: 99%
